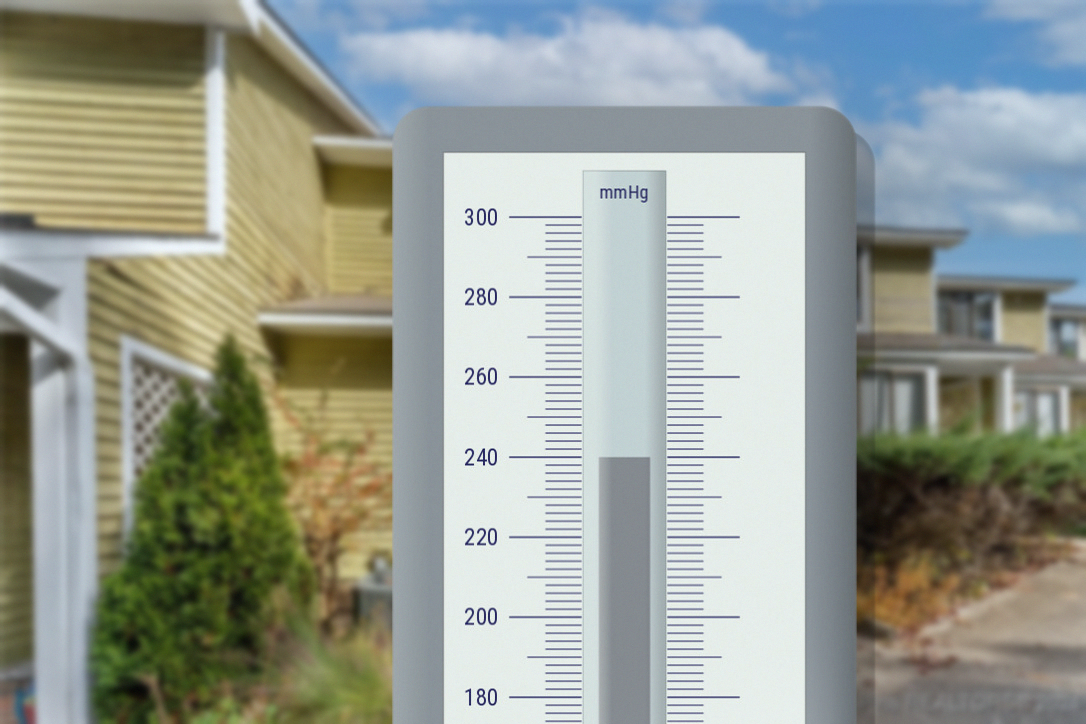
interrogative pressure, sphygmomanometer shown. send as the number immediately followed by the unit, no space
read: 240mmHg
